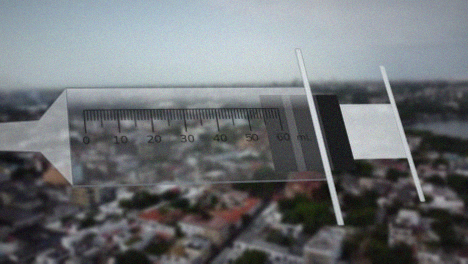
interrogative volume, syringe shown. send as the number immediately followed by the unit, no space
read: 55mL
